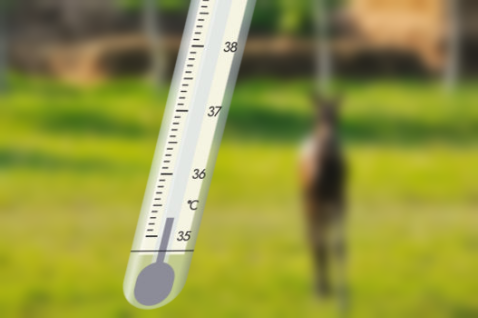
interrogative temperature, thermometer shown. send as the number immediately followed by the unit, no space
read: 35.3°C
